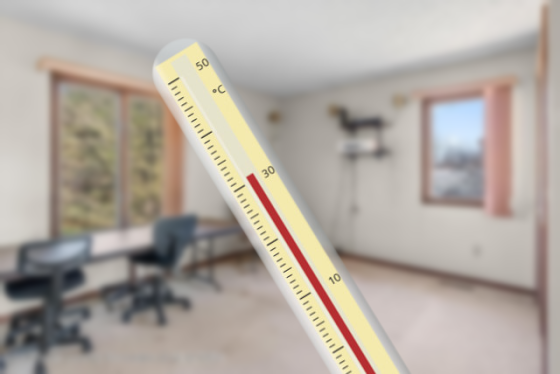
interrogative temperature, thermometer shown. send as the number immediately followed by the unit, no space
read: 31°C
